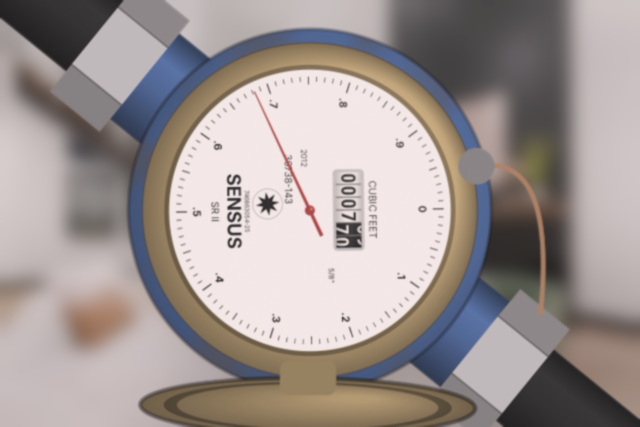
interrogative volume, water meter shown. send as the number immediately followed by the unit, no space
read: 769.68ft³
